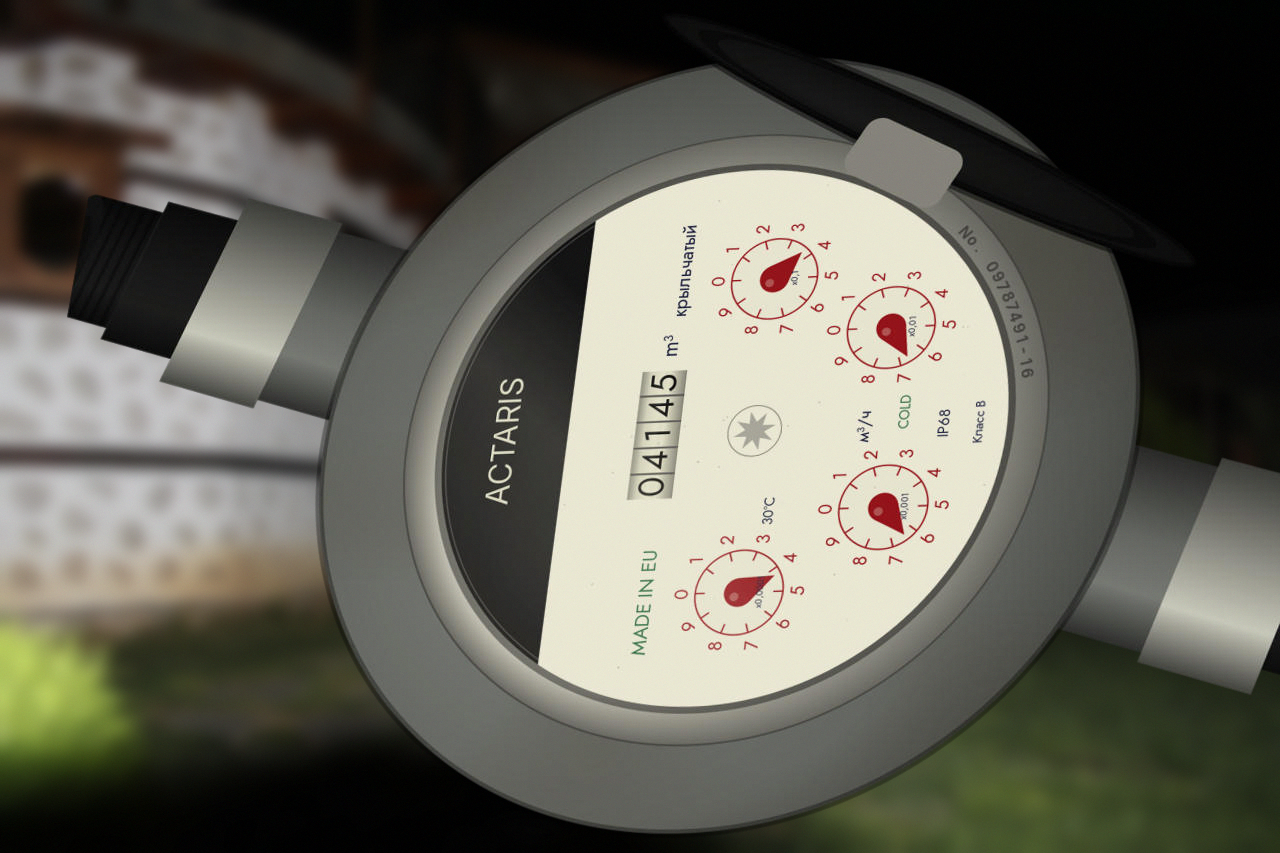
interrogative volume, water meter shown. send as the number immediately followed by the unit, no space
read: 4145.3664m³
